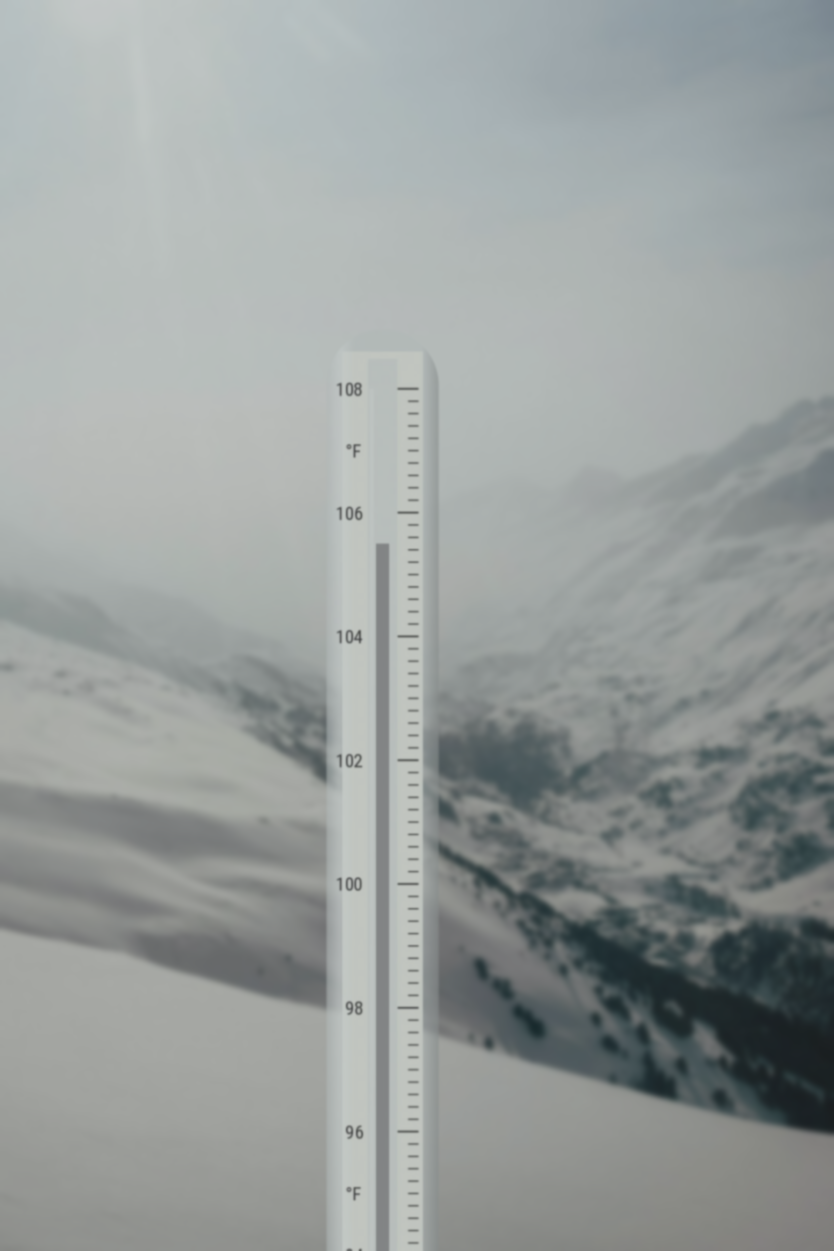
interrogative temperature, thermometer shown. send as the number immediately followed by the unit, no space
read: 105.5°F
